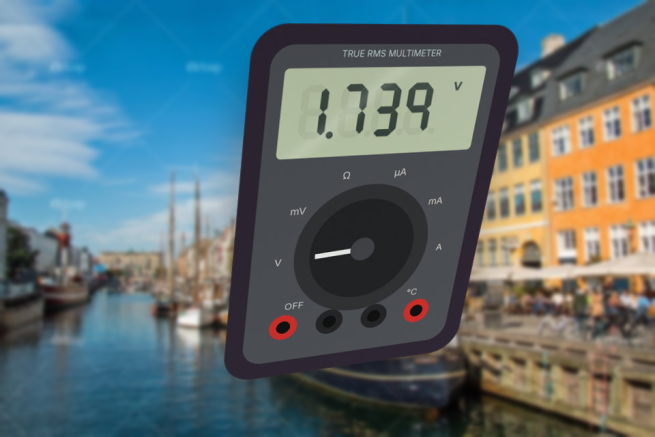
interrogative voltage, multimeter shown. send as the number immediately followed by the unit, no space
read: 1.739V
